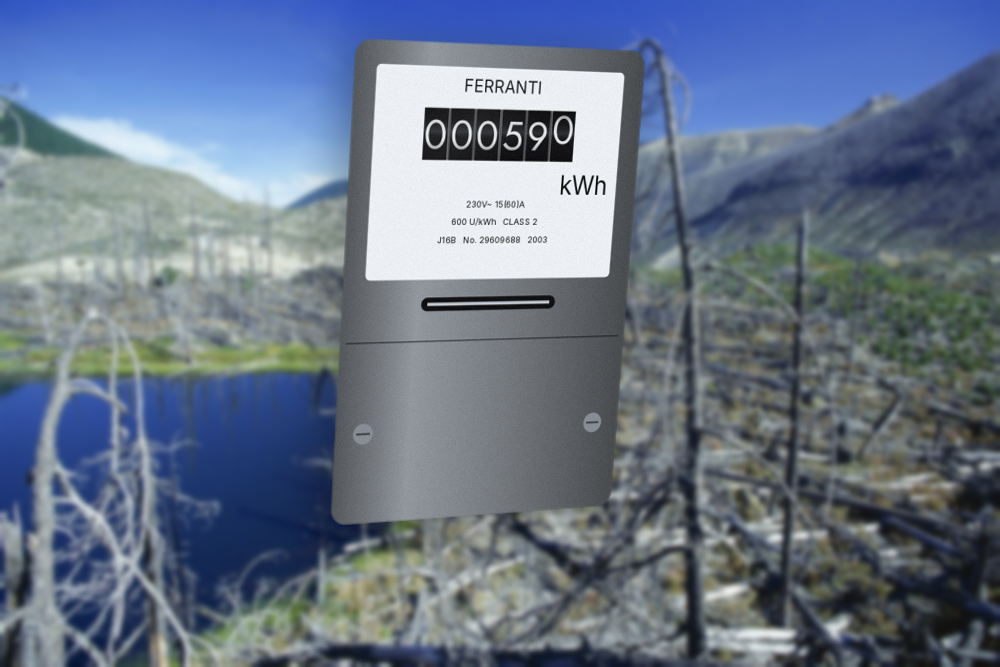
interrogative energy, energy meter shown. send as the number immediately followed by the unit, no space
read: 590kWh
